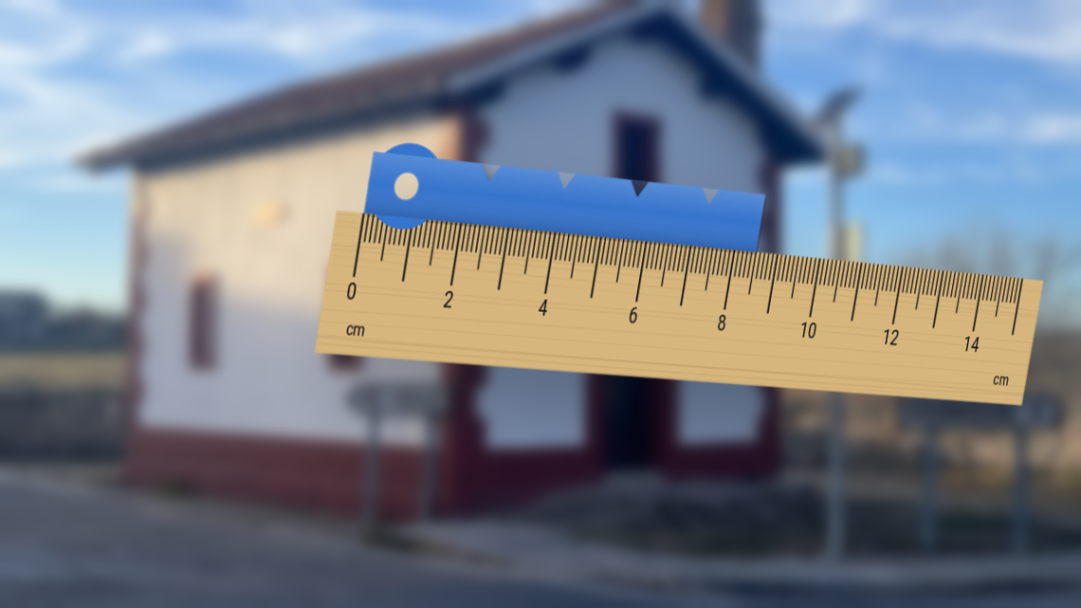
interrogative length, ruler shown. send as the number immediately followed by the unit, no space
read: 8.5cm
